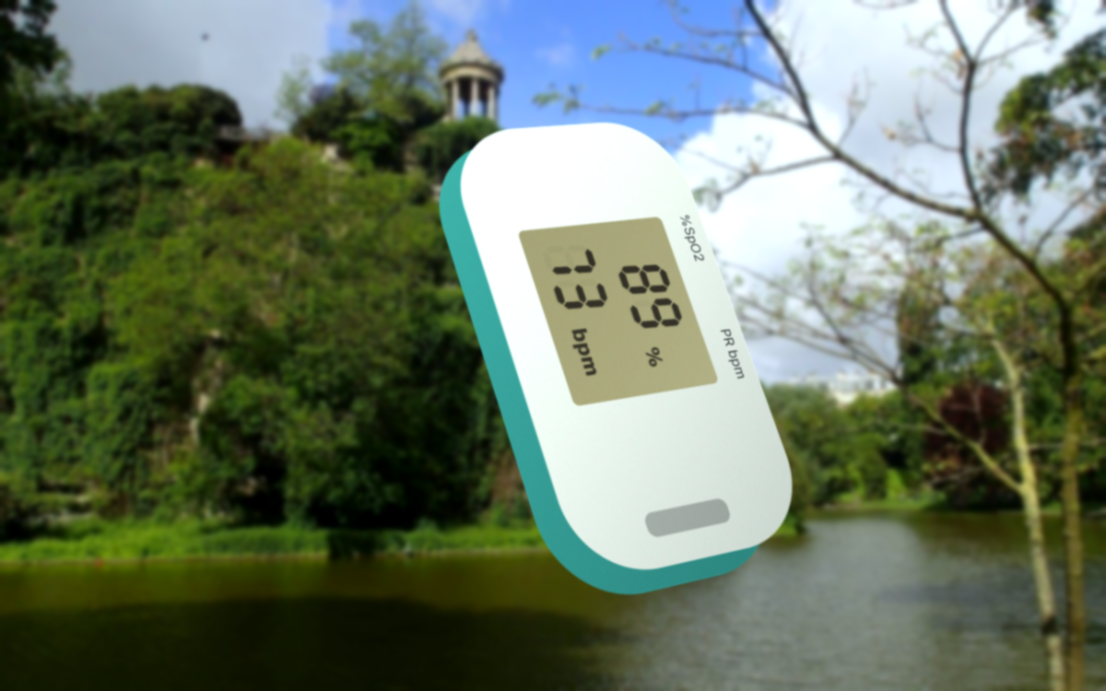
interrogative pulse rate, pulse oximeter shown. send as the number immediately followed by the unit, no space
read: 73bpm
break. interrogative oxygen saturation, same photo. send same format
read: 89%
